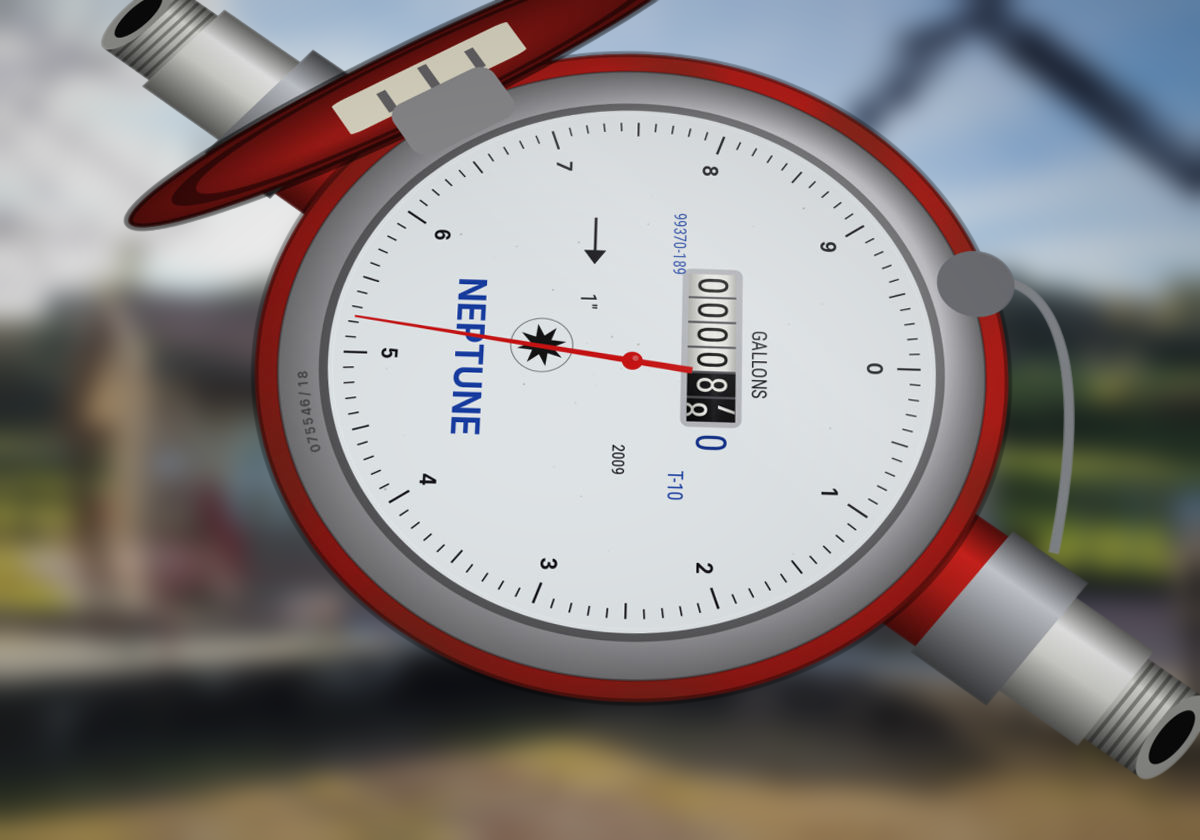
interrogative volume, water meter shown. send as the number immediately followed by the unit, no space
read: 875.2gal
